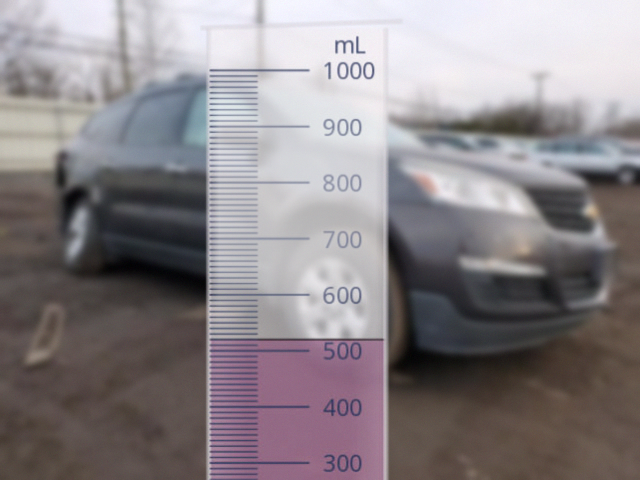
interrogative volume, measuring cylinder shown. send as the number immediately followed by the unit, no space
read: 520mL
